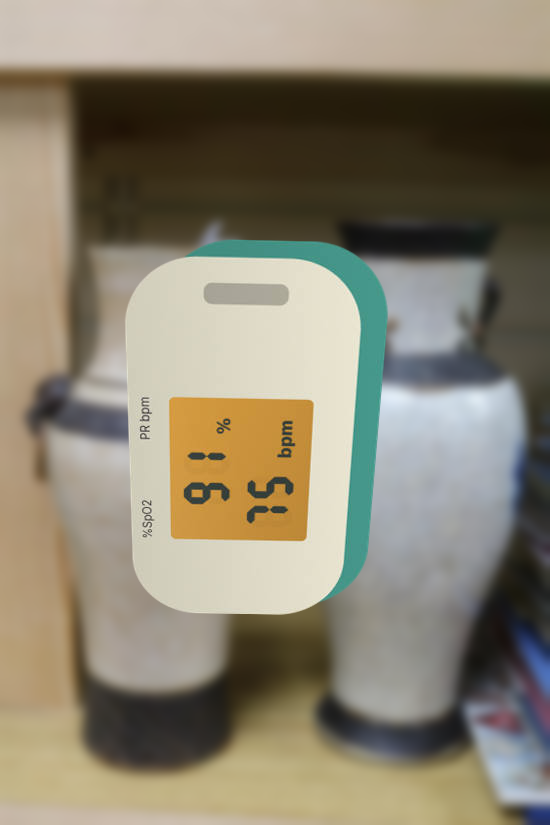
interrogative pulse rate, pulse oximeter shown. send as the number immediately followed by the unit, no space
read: 75bpm
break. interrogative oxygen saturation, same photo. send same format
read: 91%
